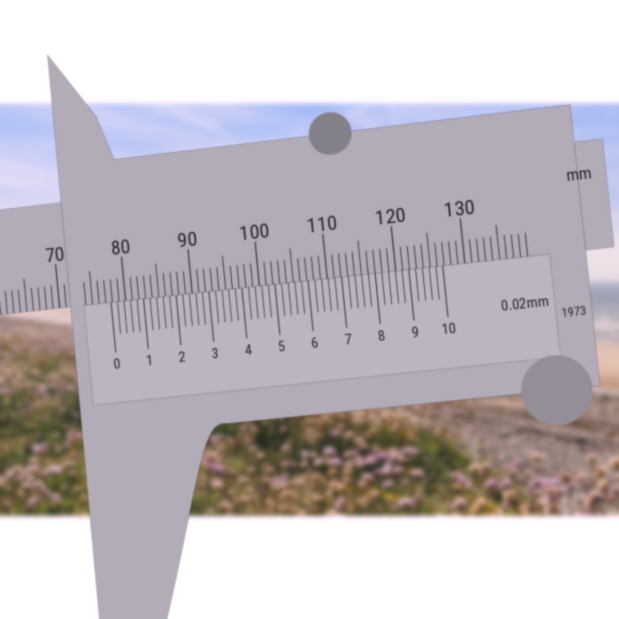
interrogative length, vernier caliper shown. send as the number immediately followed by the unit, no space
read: 77.8mm
